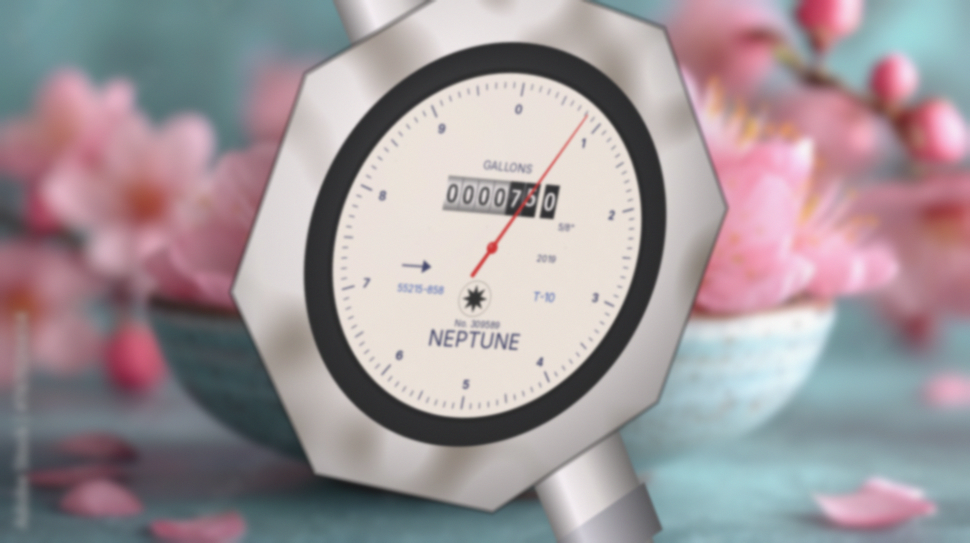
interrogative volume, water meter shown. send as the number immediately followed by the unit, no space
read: 750.8gal
